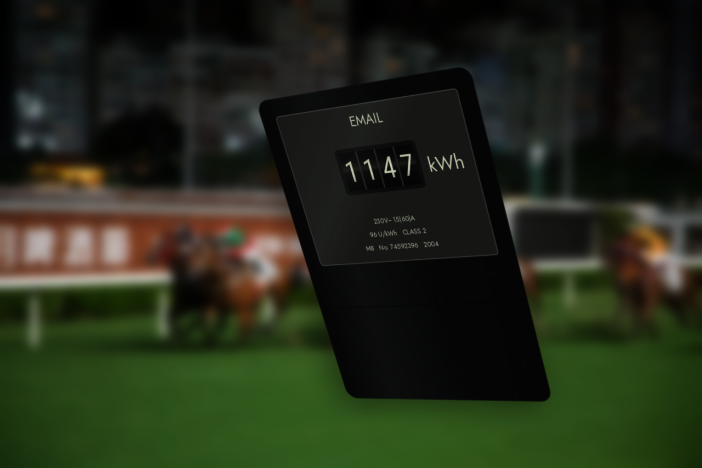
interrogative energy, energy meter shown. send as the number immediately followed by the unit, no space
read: 1147kWh
